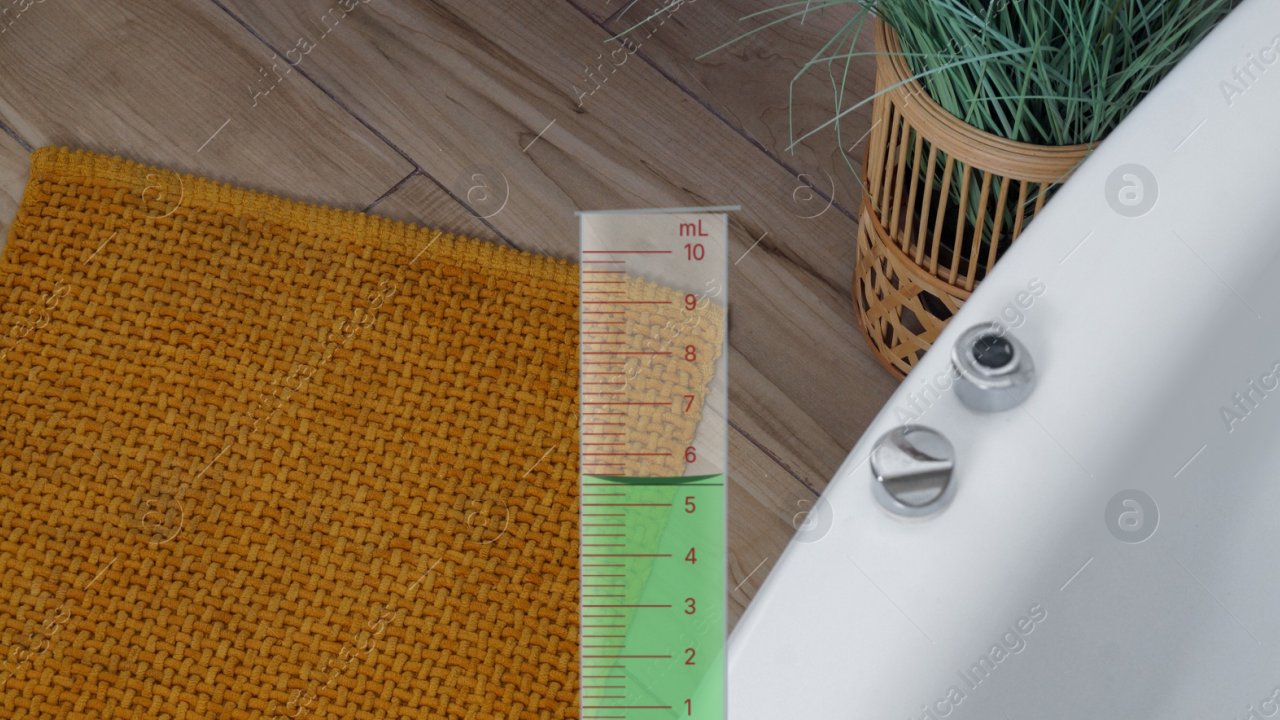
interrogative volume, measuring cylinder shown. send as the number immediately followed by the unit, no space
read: 5.4mL
